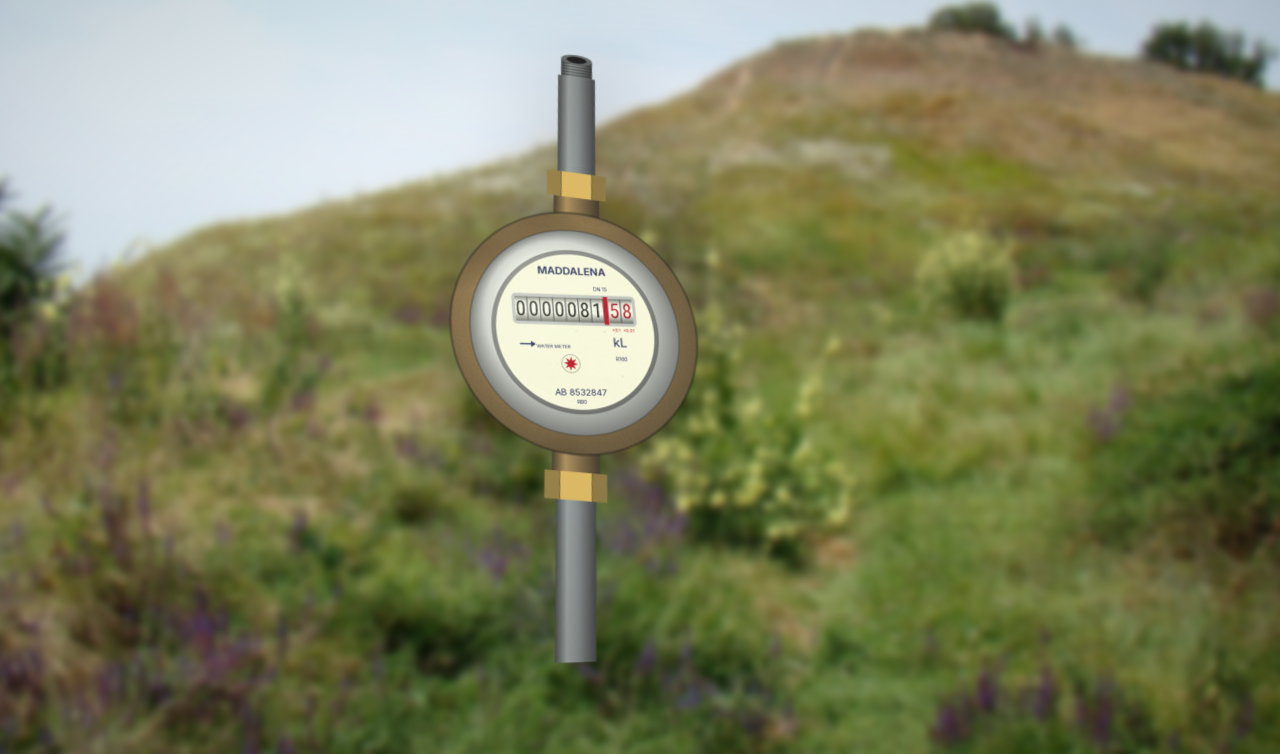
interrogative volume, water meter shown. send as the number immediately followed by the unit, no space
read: 81.58kL
